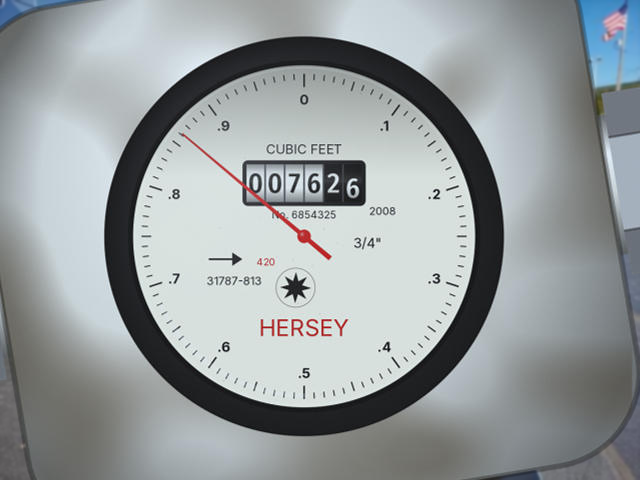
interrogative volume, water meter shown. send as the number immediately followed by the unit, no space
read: 7625.86ft³
